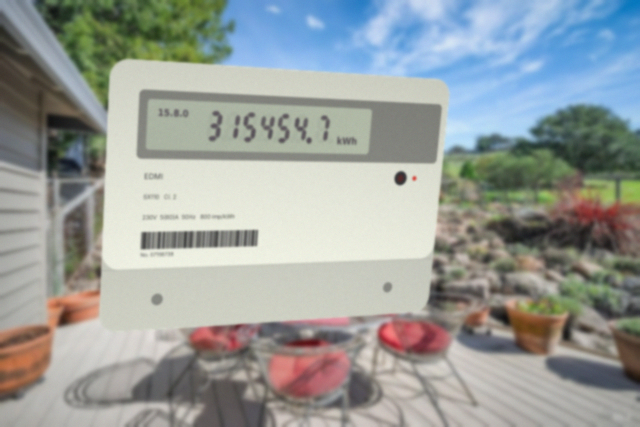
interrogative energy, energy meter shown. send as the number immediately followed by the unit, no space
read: 315454.7kWh
